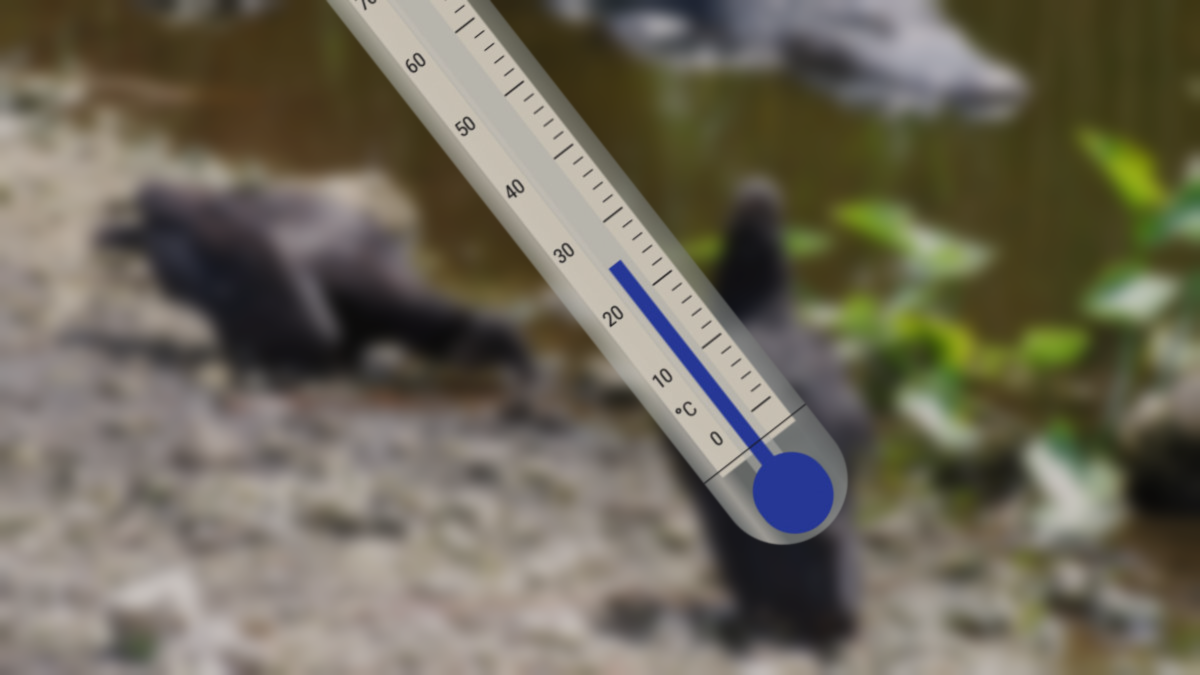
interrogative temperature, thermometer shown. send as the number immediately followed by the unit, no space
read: 25°C
